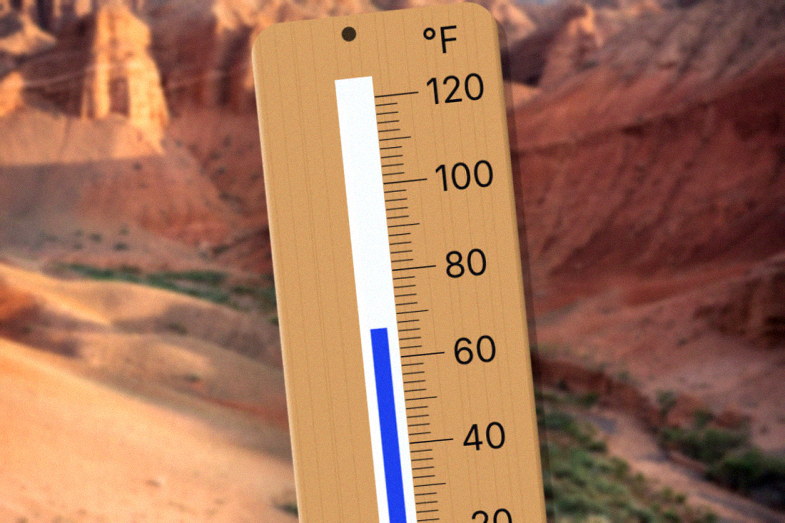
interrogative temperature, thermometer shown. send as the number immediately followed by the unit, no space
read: 67°F
